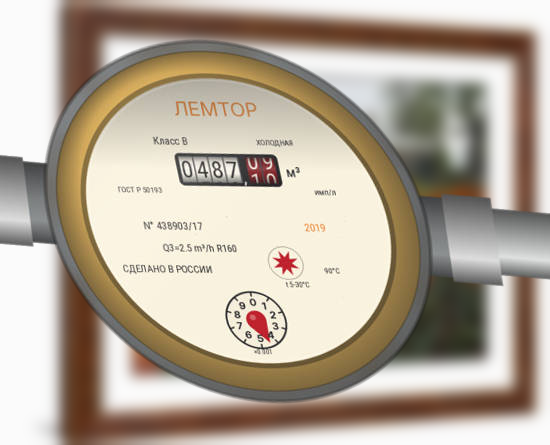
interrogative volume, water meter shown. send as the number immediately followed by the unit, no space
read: 487.094m³
